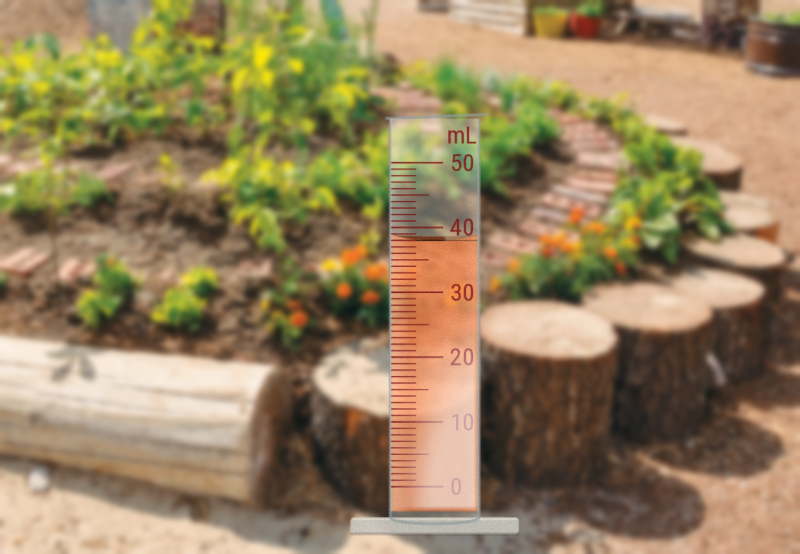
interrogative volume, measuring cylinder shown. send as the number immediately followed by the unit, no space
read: 38mL
